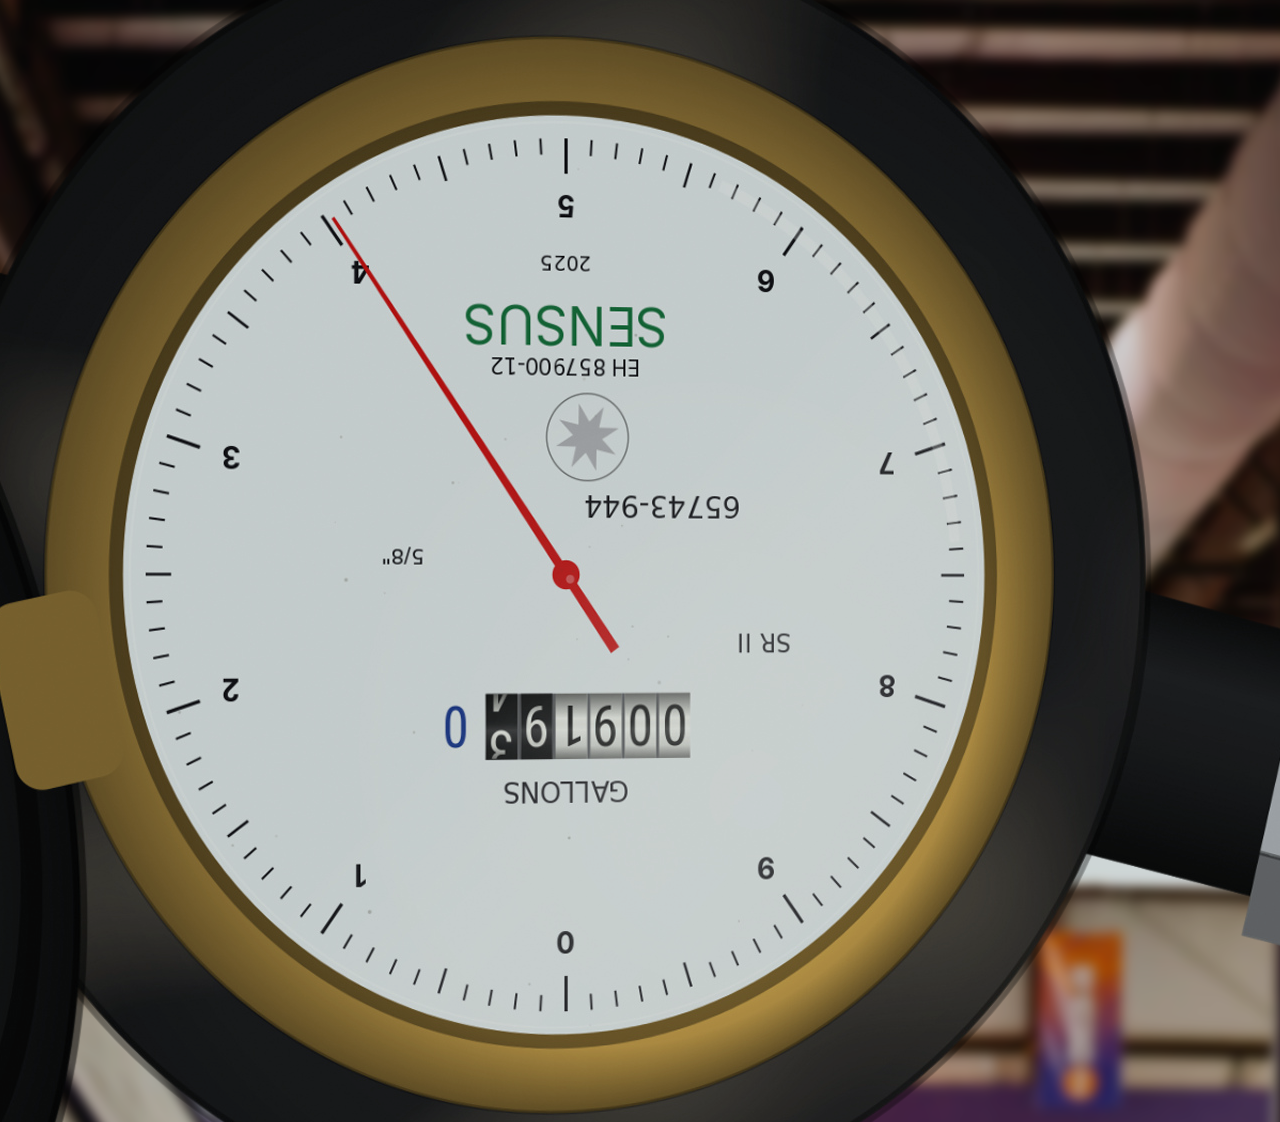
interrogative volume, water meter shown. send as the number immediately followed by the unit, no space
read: 91934.0gal
